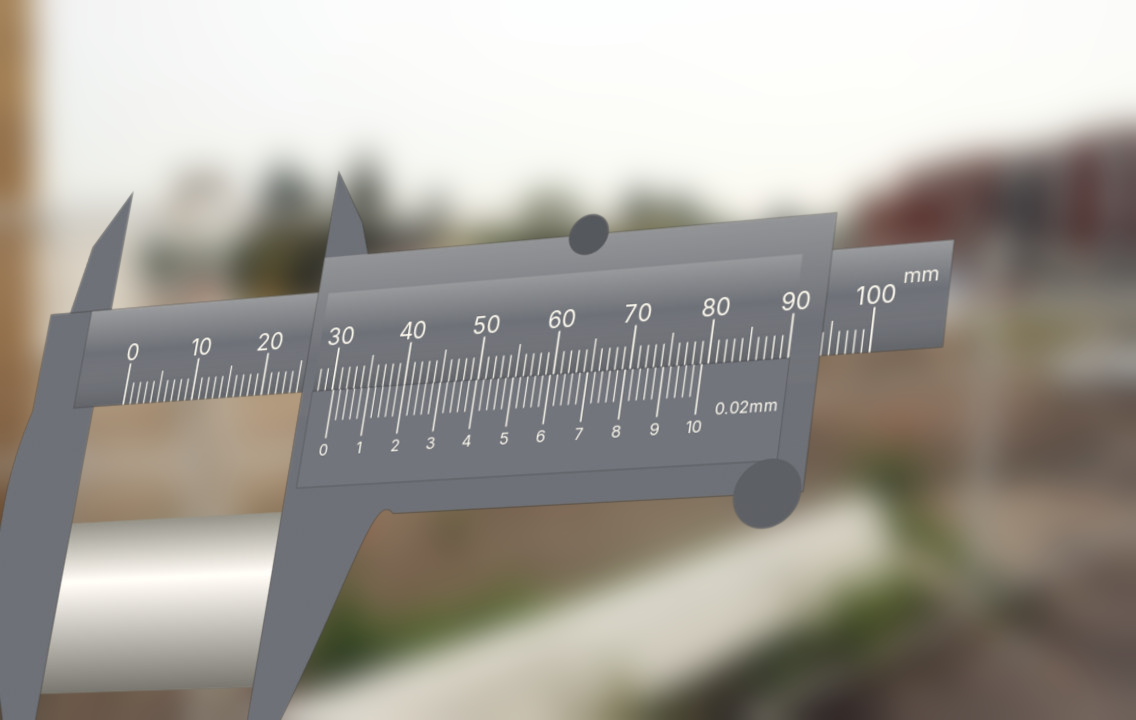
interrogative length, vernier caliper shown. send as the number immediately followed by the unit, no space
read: 30.2mm
